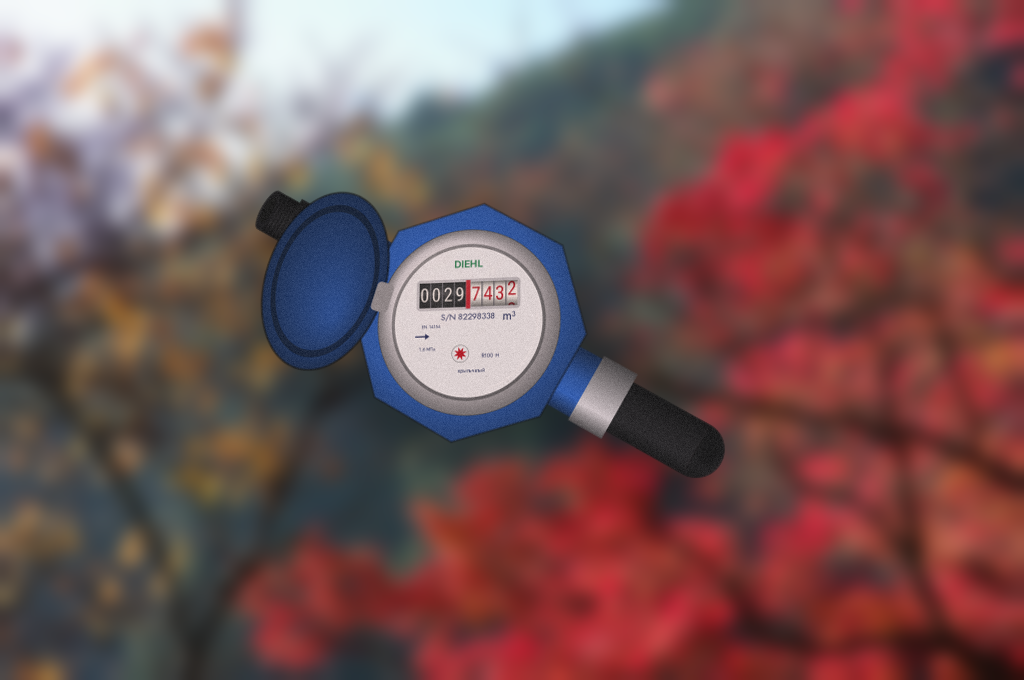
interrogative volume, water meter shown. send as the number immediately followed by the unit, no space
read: 29.7432m³
